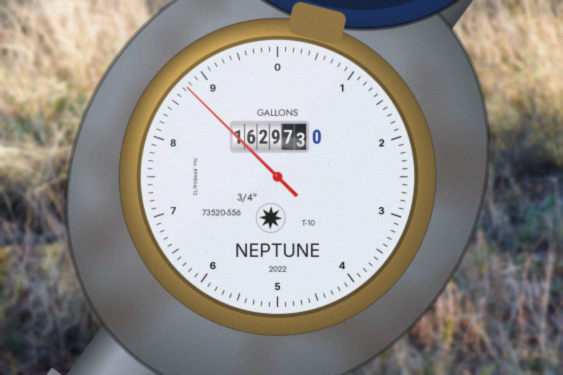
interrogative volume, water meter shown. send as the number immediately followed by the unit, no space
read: 1629728.7gal
